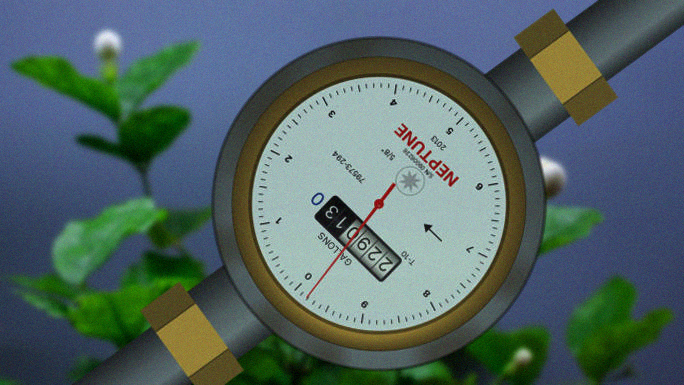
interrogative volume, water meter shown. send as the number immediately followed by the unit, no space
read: 2290129.8gal
